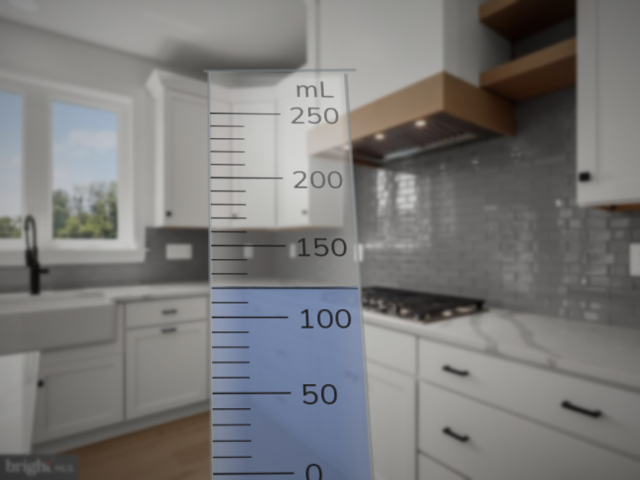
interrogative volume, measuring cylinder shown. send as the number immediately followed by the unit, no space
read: 120mL
